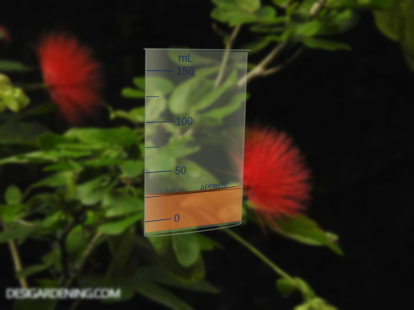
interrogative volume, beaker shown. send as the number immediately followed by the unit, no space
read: 25mL
